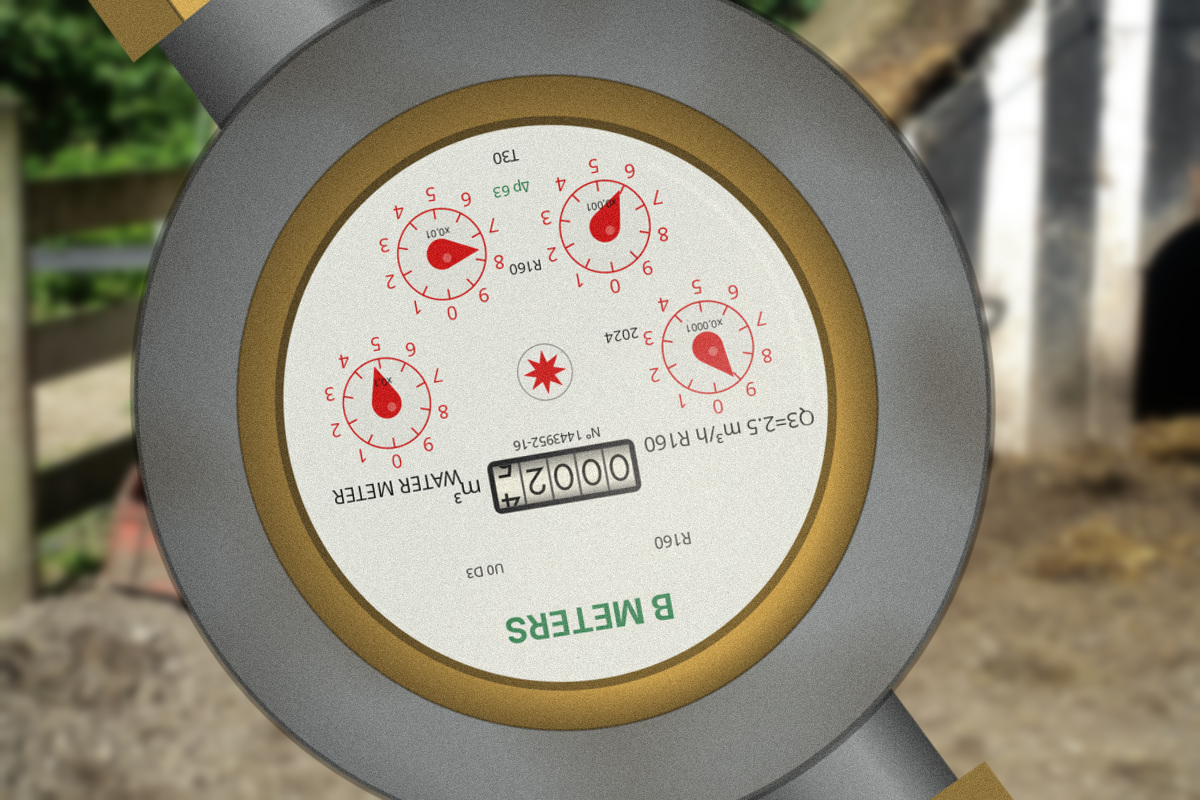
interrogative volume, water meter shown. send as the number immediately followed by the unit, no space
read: 24.4759m³
